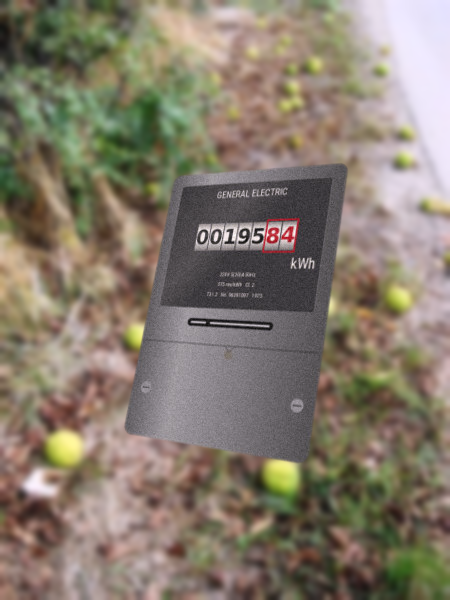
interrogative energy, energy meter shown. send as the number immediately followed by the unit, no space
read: 195.84kWh
